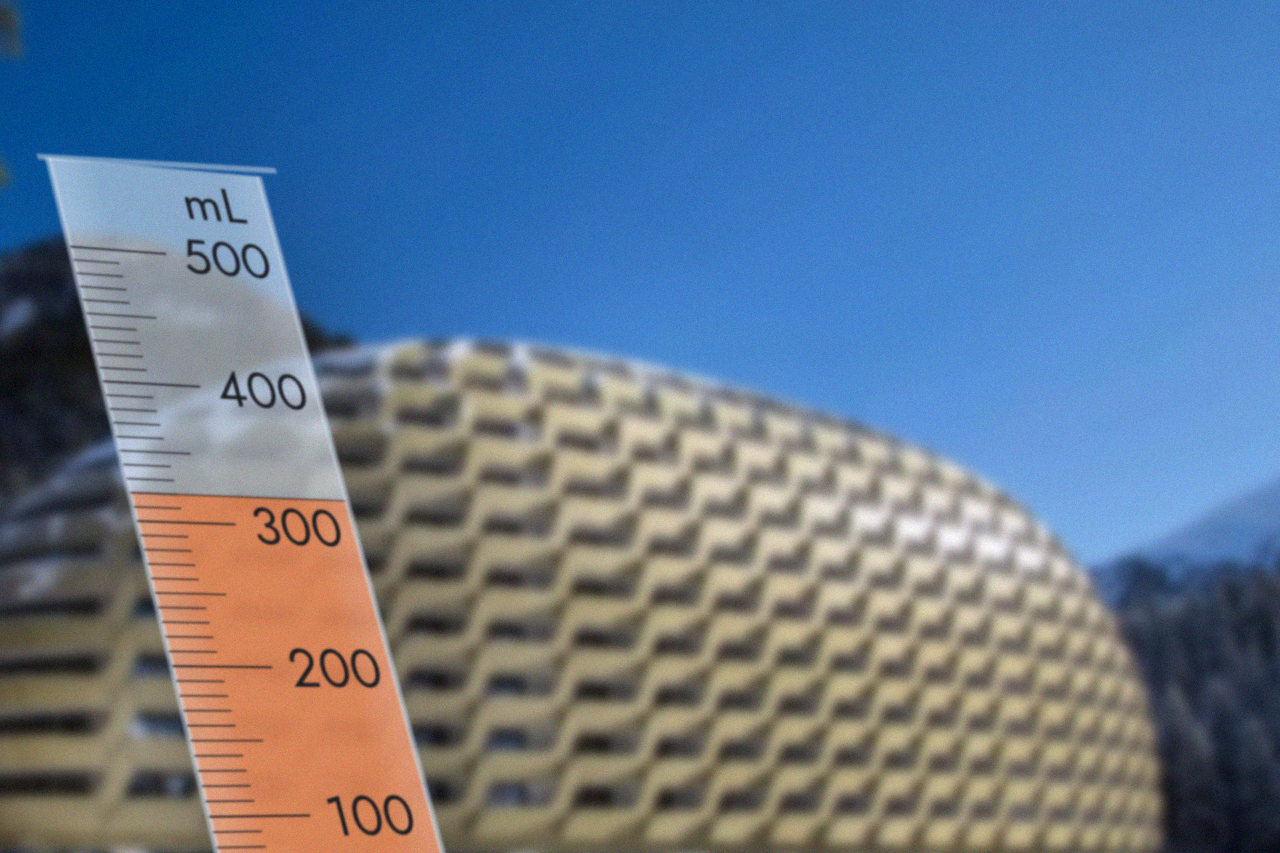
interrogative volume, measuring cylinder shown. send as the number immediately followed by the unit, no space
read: 320mL
